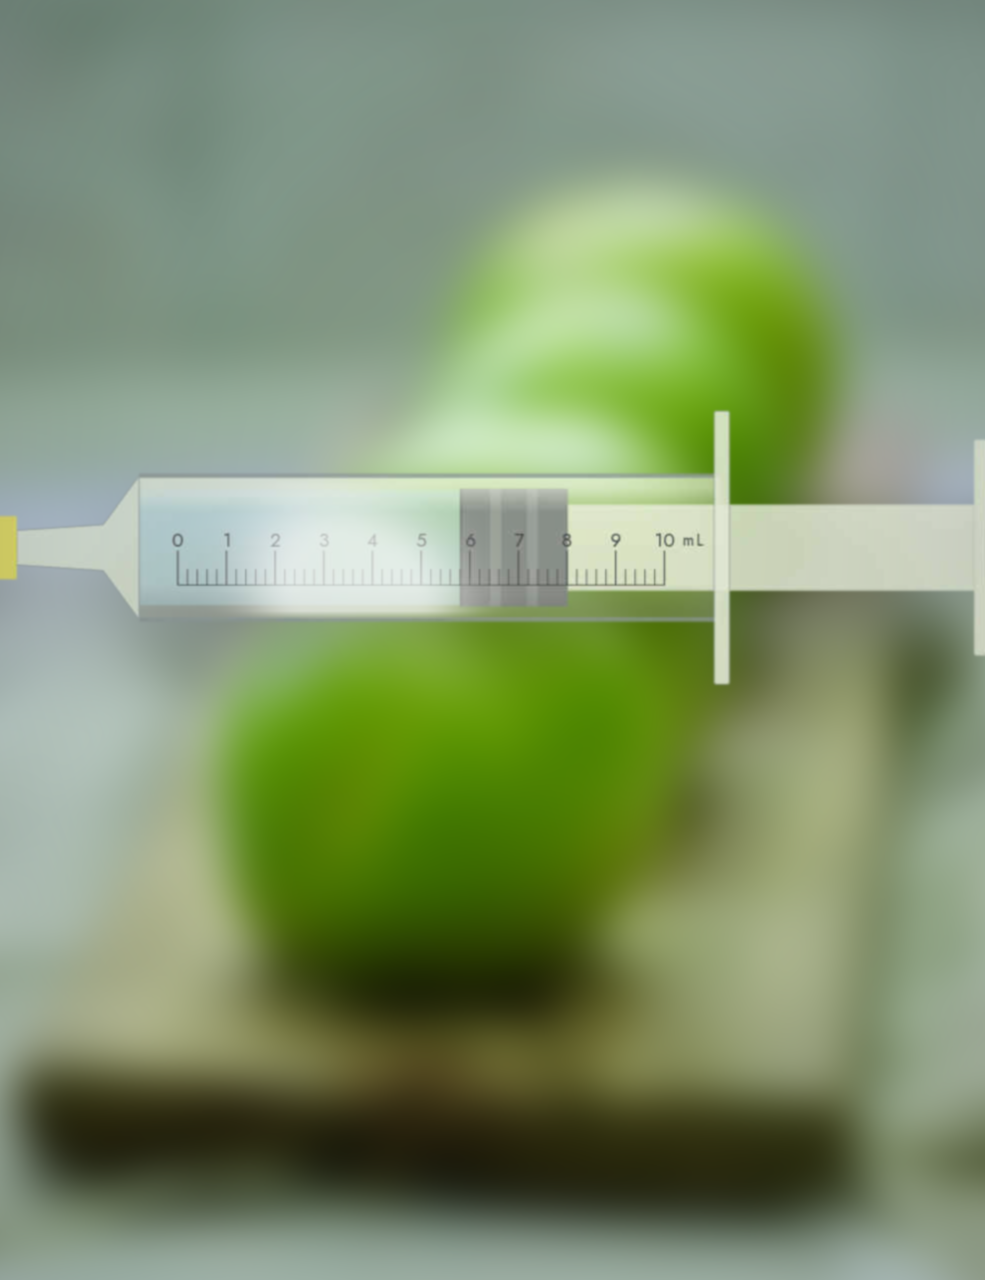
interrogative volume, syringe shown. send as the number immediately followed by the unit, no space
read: 5.8mL
